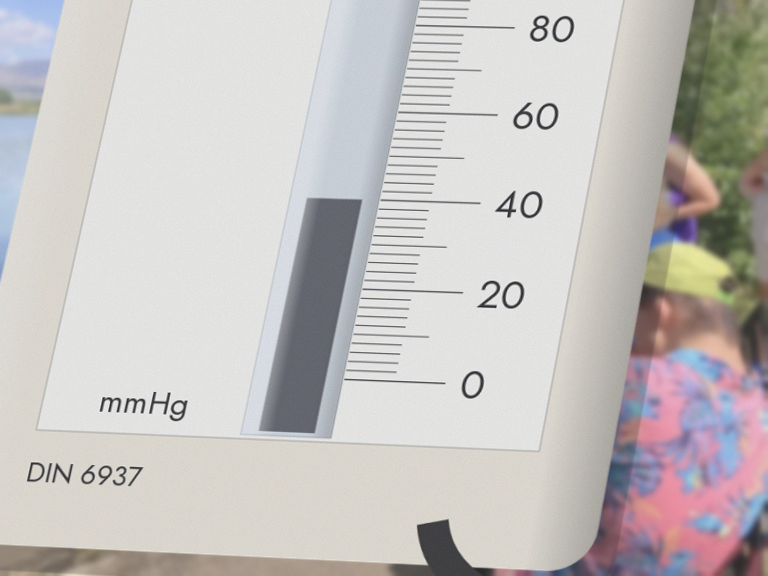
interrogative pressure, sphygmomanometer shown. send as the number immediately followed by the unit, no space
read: 40mmHg
